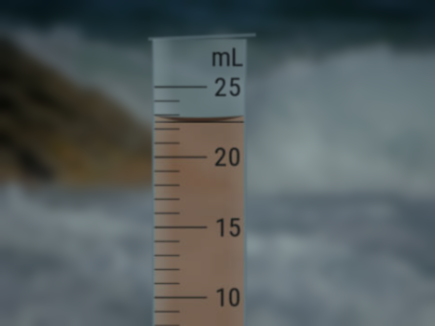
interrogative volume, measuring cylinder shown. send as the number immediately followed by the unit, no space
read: 22.5mL
